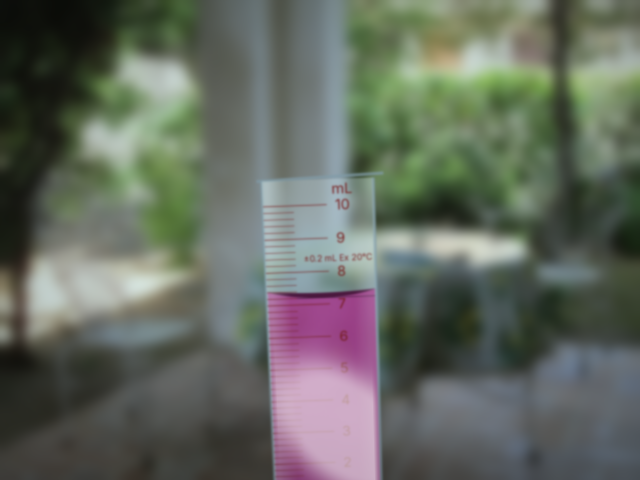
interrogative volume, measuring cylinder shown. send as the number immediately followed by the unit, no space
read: 7.2mL
